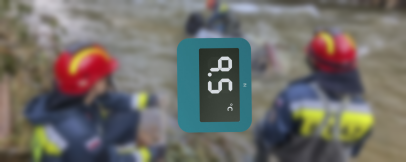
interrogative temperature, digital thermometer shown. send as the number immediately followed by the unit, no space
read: 9.5°C
